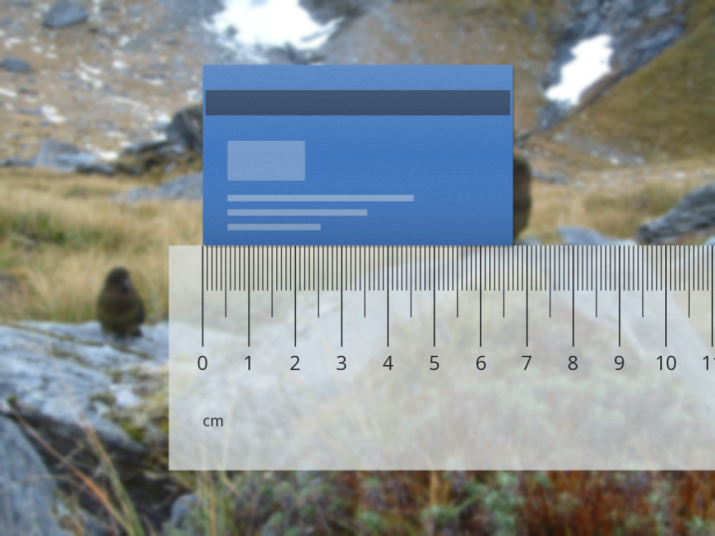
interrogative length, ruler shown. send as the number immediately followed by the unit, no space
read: 6.7cm
